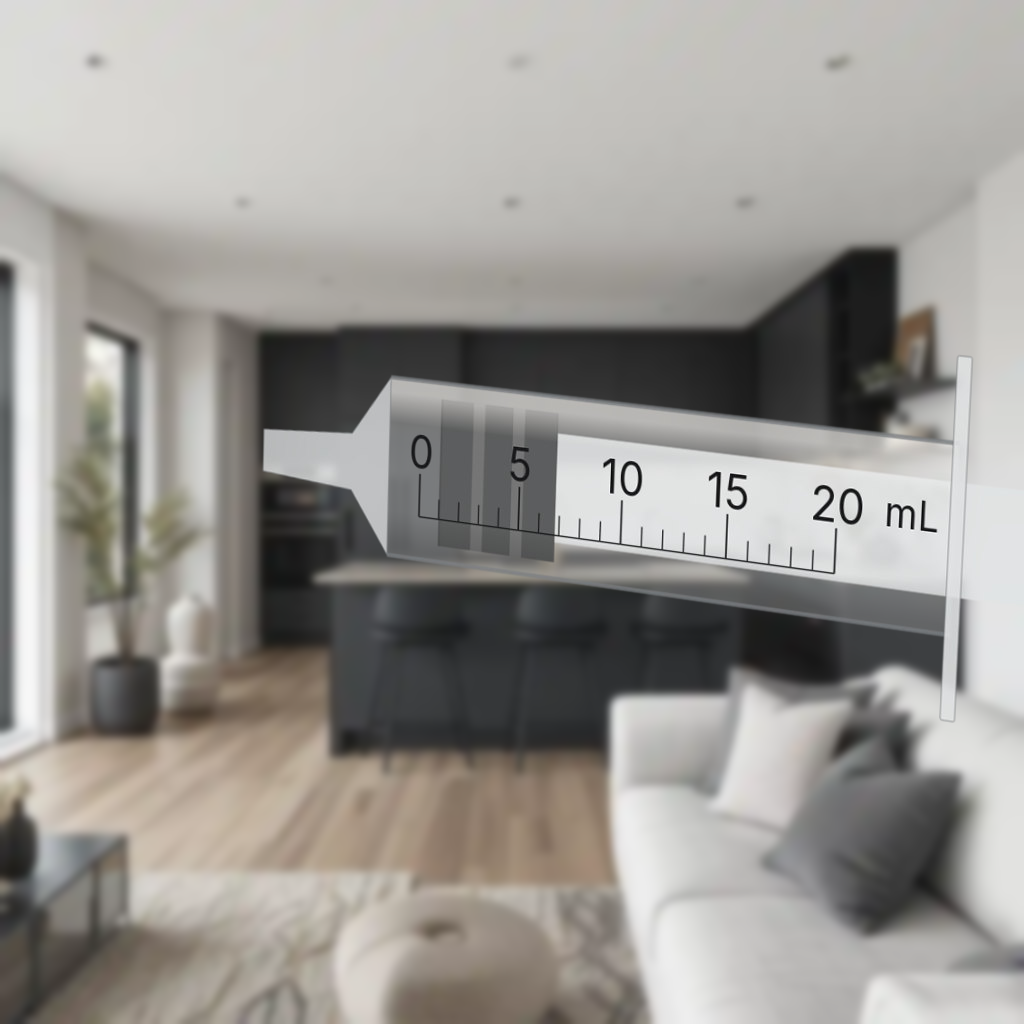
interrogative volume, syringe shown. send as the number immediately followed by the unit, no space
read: 1mL
